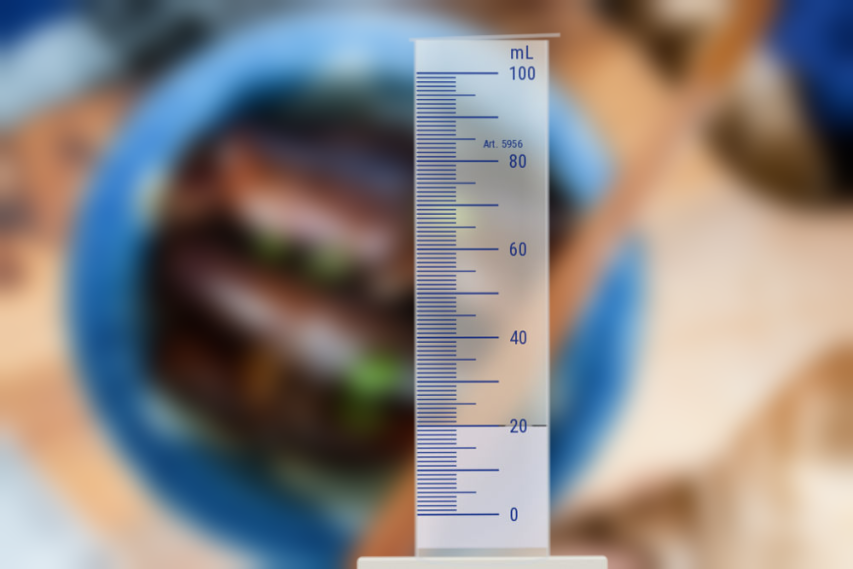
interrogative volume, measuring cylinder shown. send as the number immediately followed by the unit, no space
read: 20mL
